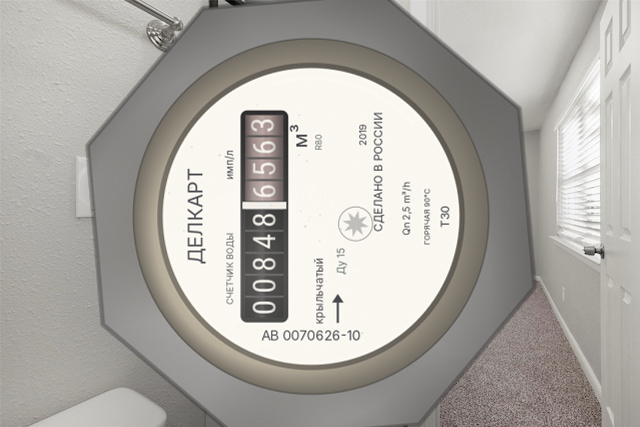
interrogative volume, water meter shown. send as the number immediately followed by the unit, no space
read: 848.6563m³
